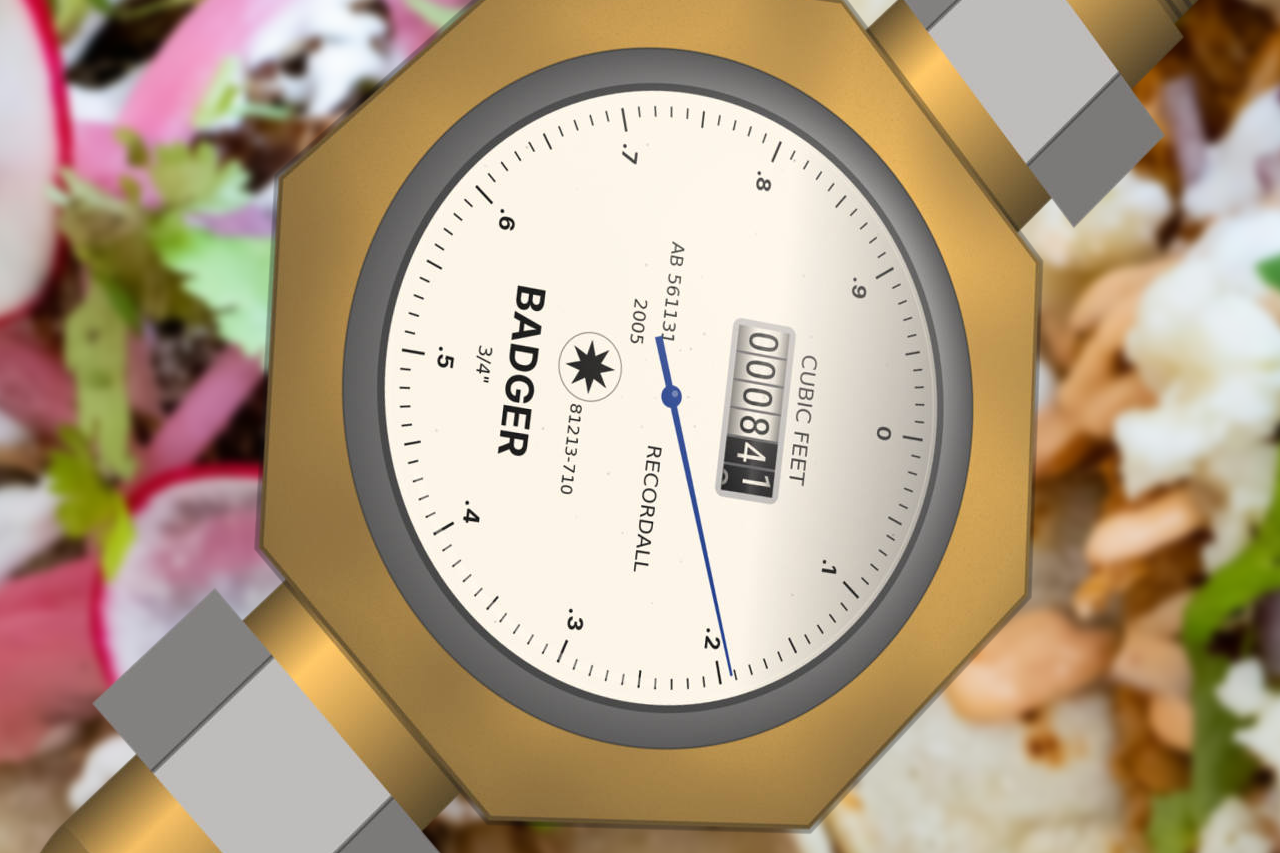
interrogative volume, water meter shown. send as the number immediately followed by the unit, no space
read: 841.19ft³
